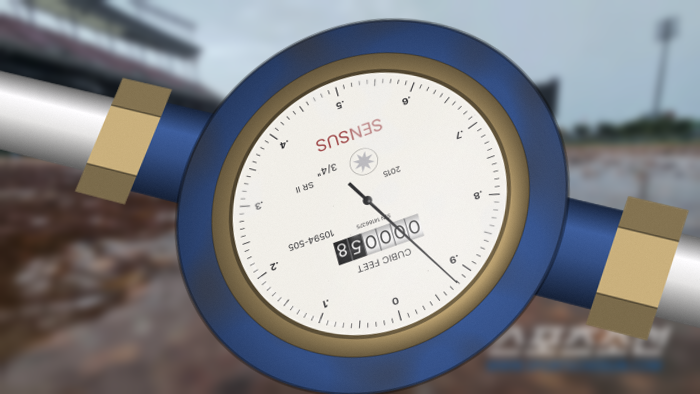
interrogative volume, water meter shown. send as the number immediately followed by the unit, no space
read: 57.92ft³
